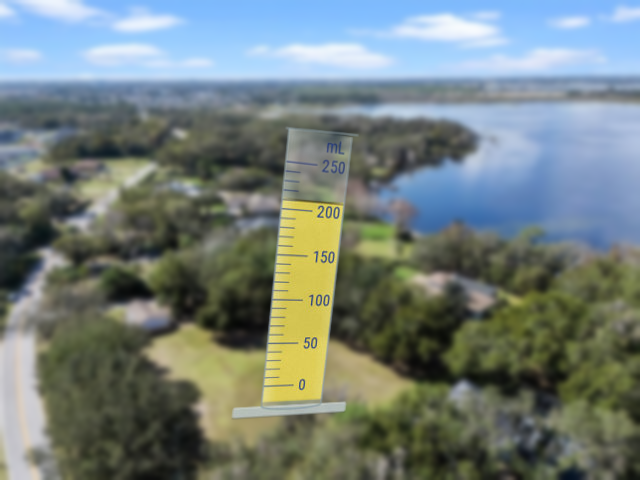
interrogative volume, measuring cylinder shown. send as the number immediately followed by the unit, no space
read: 210mL
